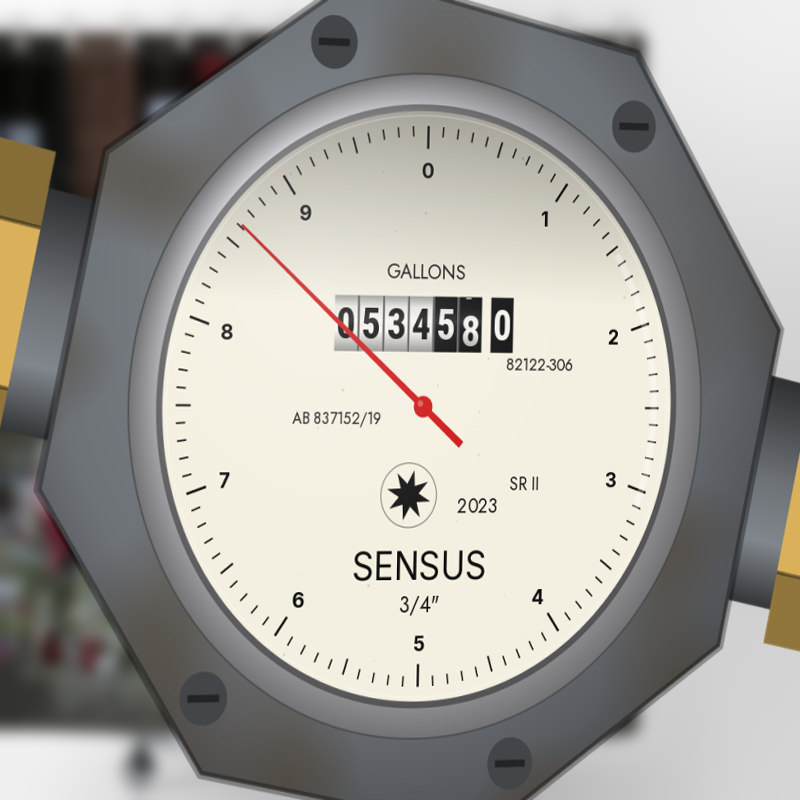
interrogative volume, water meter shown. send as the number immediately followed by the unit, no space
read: 534578.6gal
